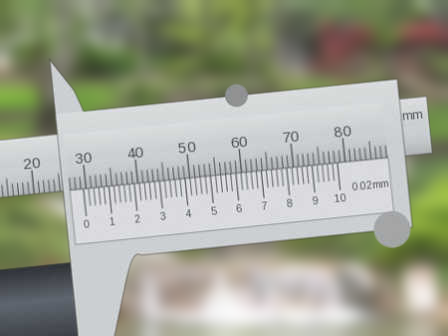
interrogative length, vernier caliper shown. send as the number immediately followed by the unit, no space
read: 29.5mm
